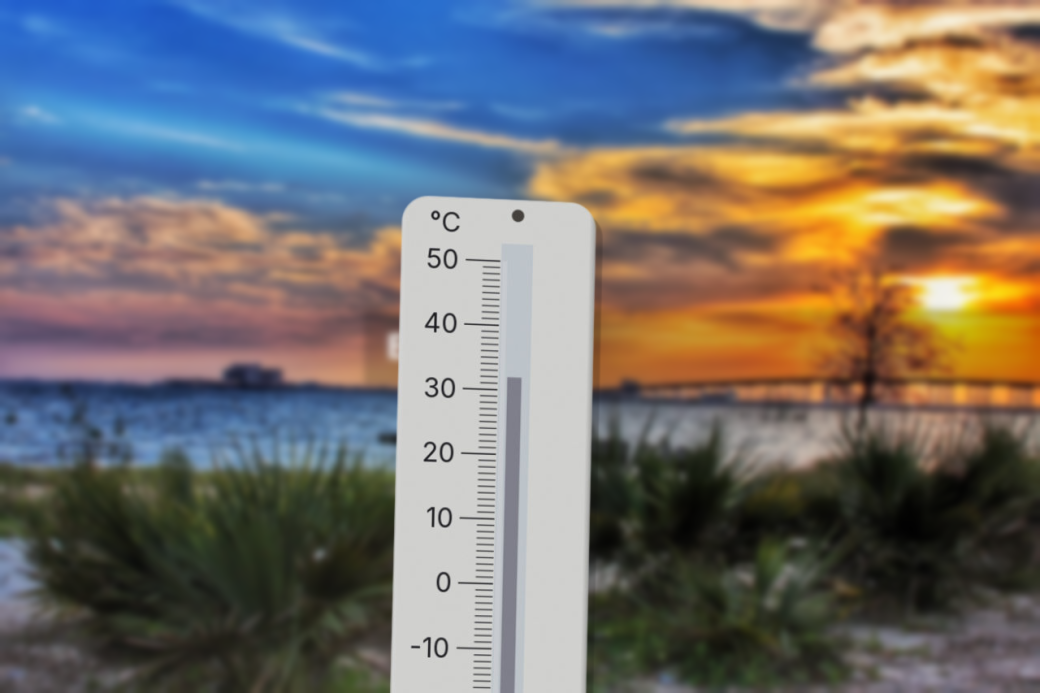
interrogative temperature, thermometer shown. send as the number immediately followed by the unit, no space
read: 32°C
